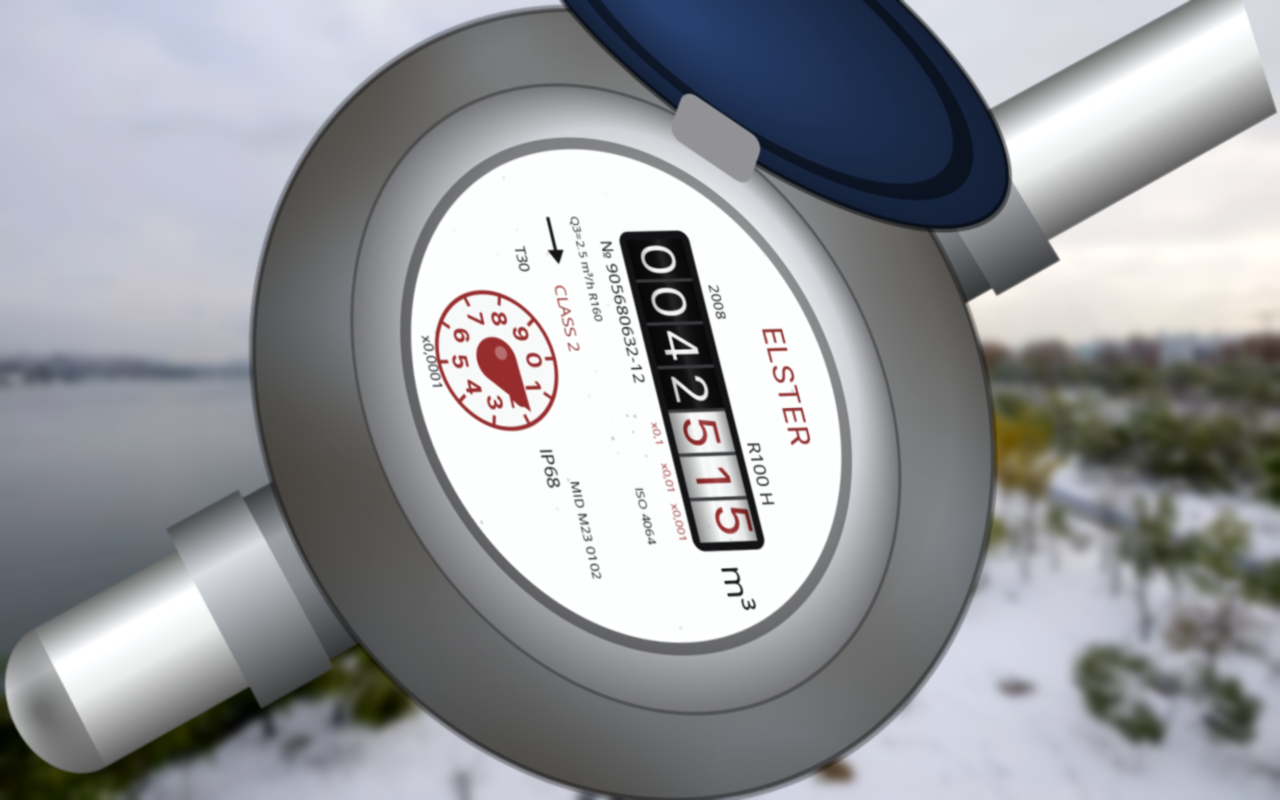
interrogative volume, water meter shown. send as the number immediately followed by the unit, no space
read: 42.5151m³
